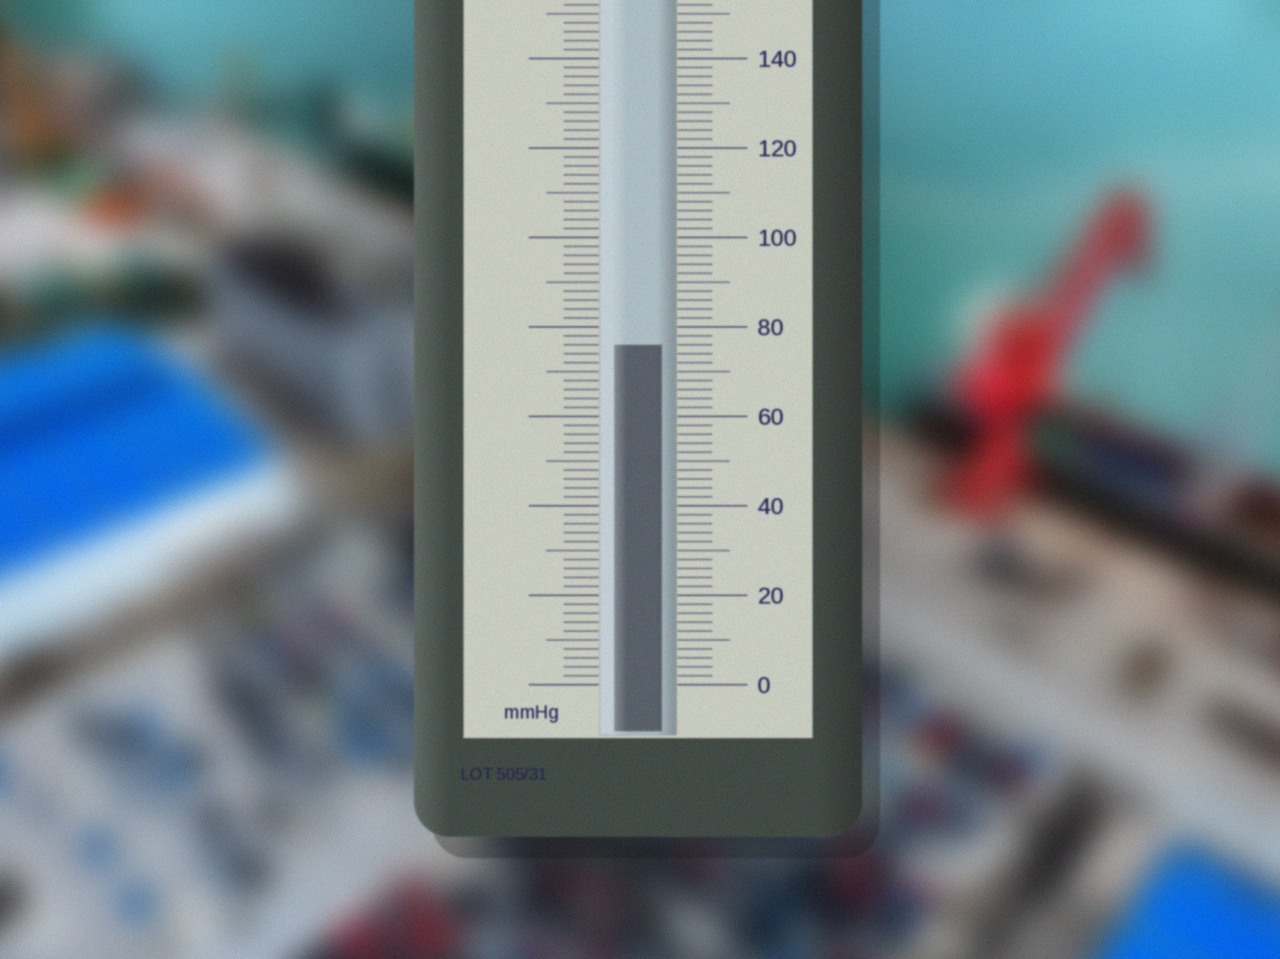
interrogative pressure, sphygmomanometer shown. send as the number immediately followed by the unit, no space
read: 76mmHg
